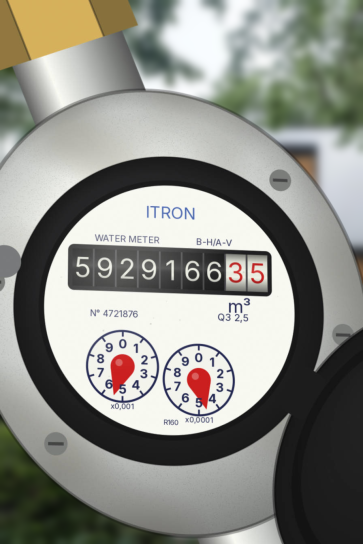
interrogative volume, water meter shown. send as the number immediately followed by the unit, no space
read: 5929166.3554m³
